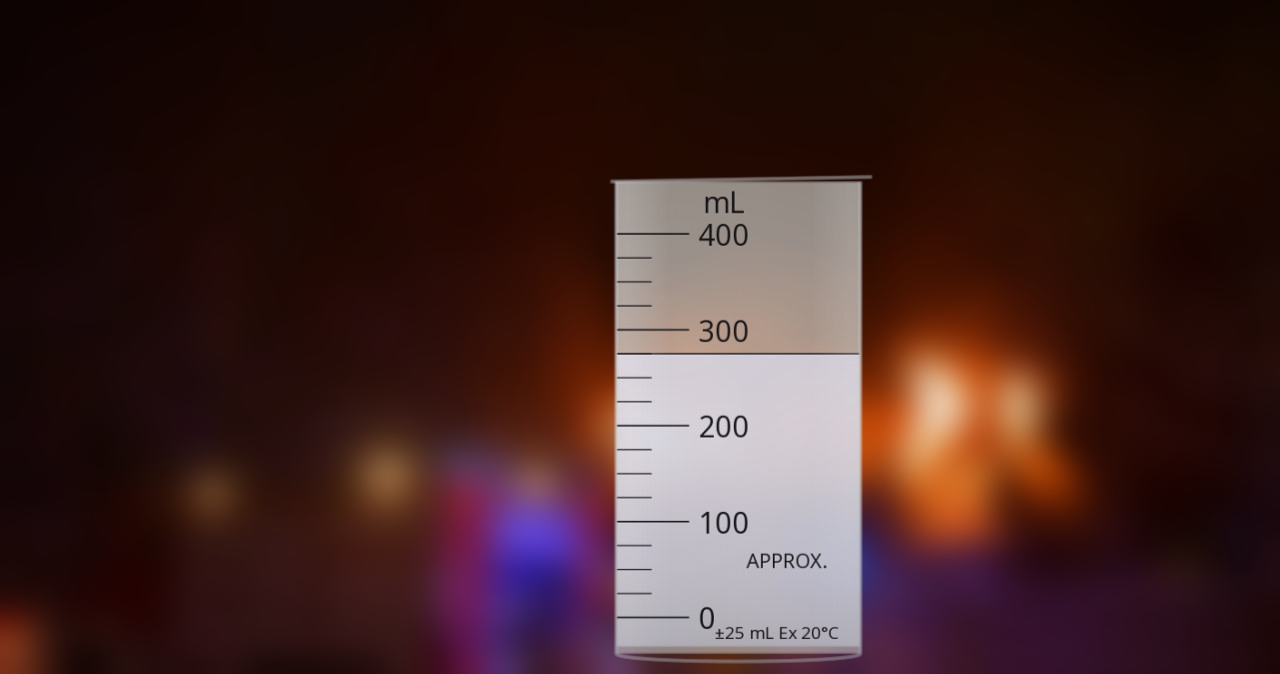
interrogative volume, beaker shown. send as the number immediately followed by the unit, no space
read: 275mL
